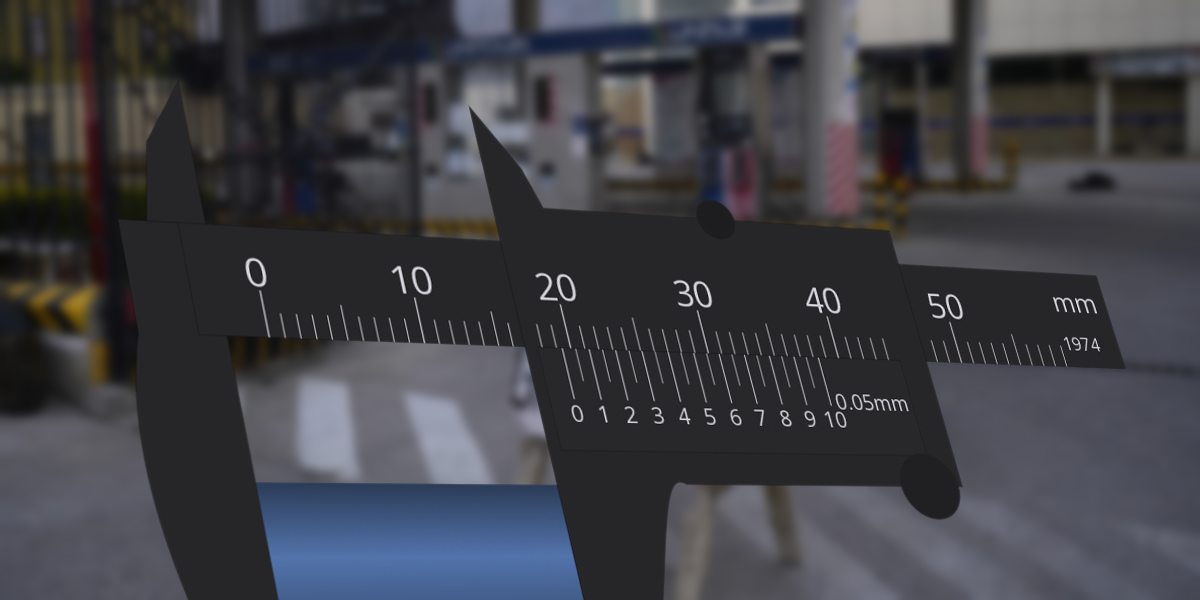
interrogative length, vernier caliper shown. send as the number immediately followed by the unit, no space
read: 19.4mm
